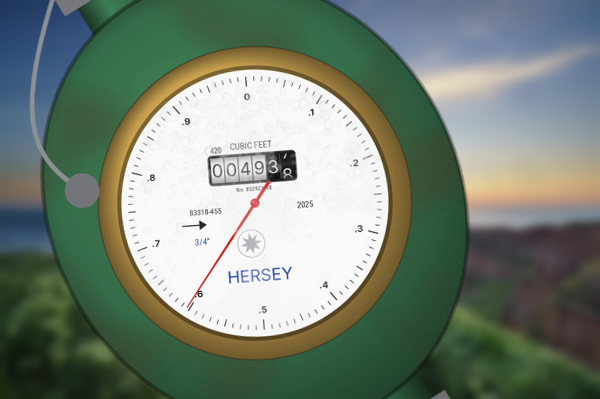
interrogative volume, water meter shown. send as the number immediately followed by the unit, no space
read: 4937.60ft³
